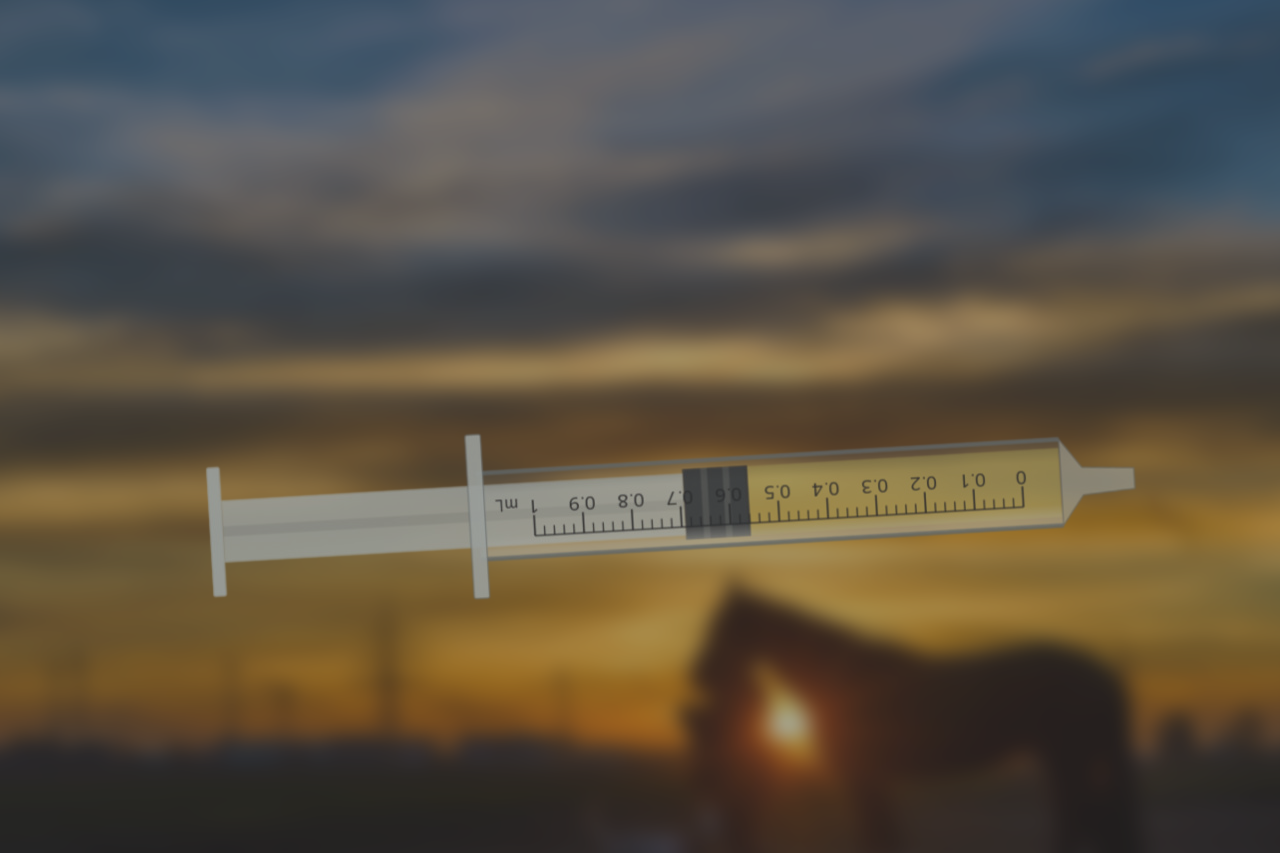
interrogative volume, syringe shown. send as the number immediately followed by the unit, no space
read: 0.56mL
